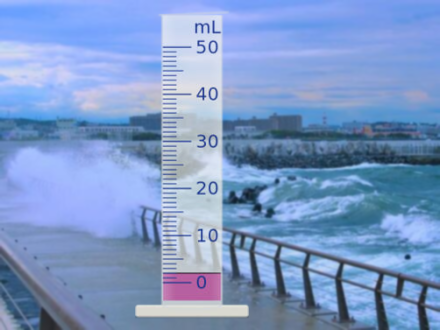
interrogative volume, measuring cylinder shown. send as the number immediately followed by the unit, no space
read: 2mL
